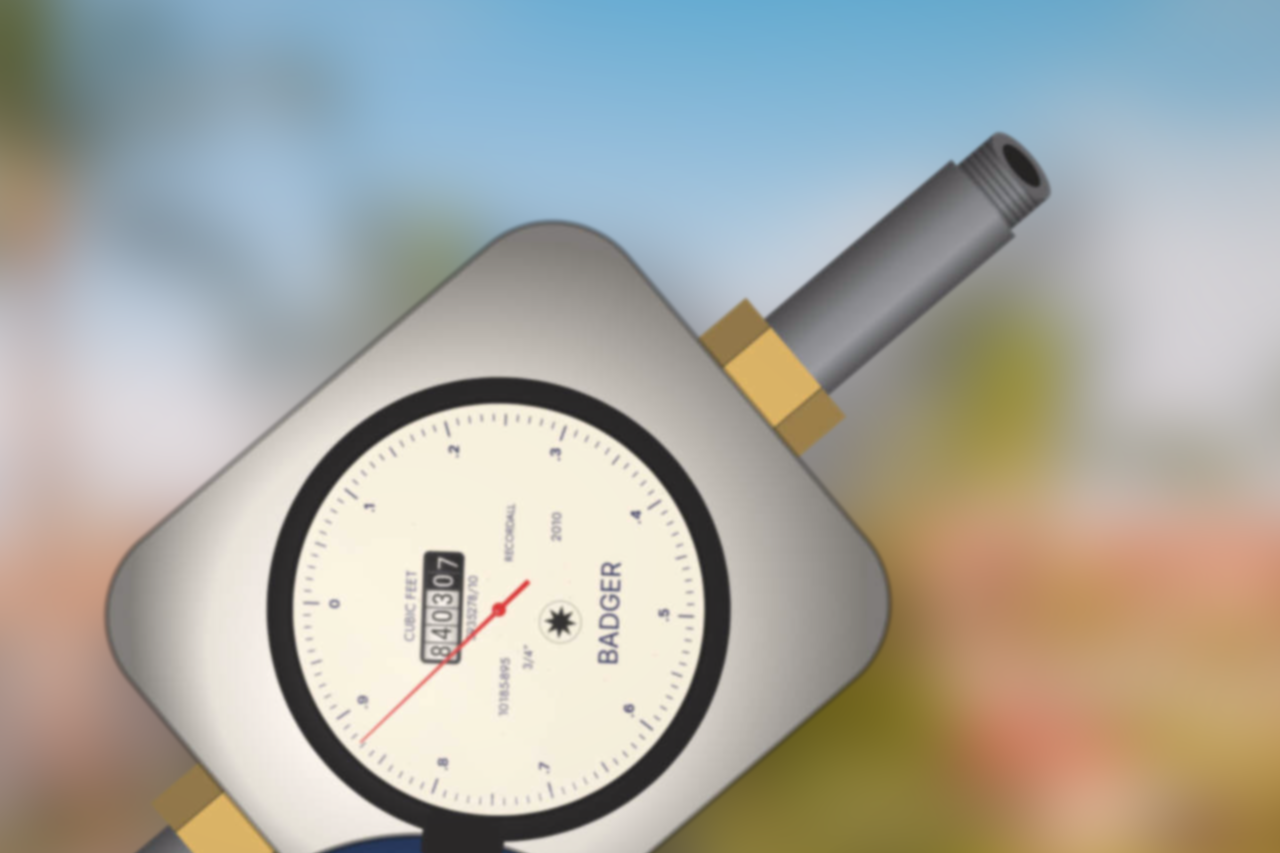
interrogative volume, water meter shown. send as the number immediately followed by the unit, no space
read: 840306.87ft³
